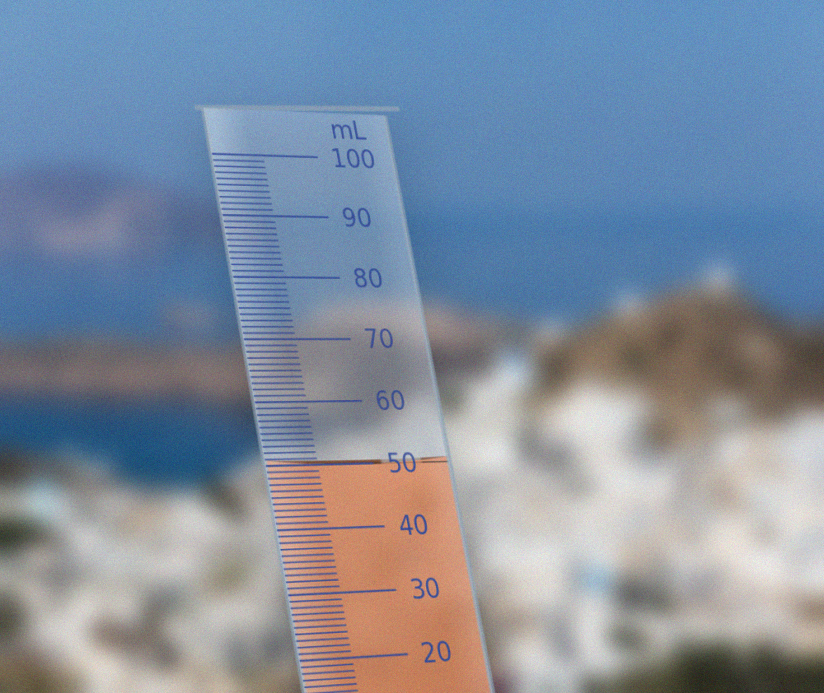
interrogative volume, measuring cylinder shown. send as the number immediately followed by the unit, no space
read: 50mL
